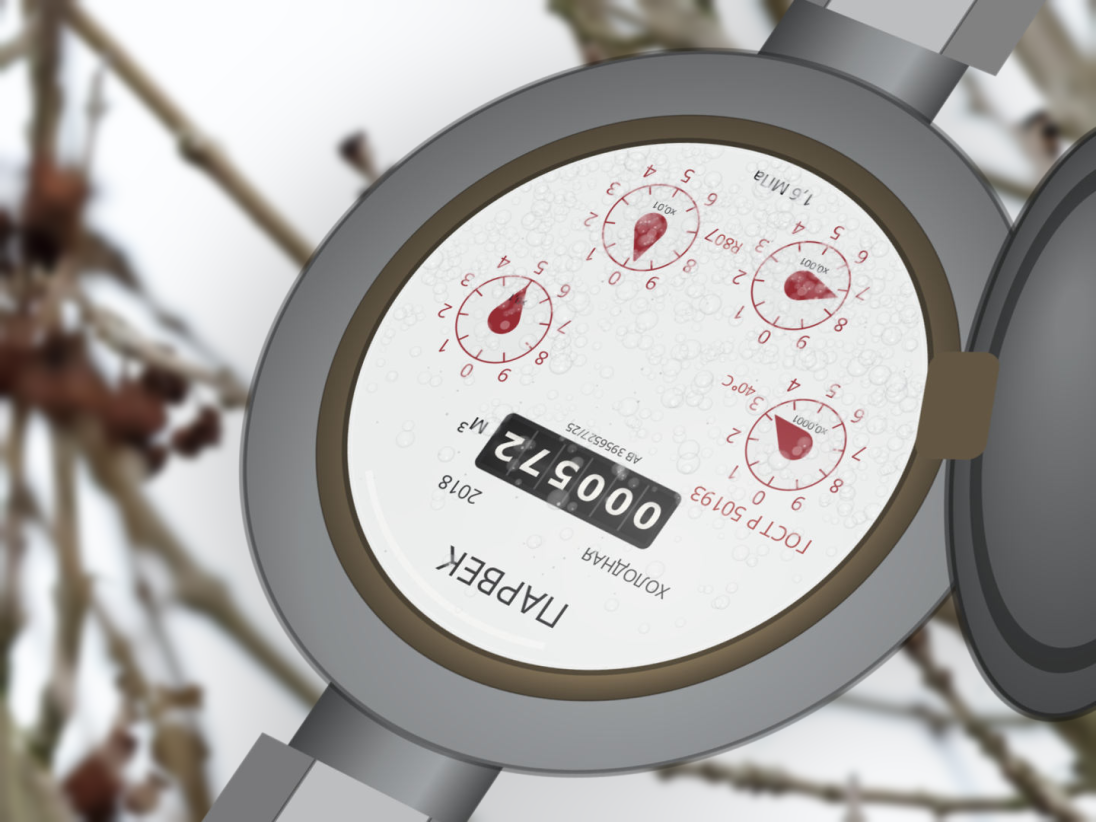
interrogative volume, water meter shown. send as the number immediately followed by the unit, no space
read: 572.4973m³
